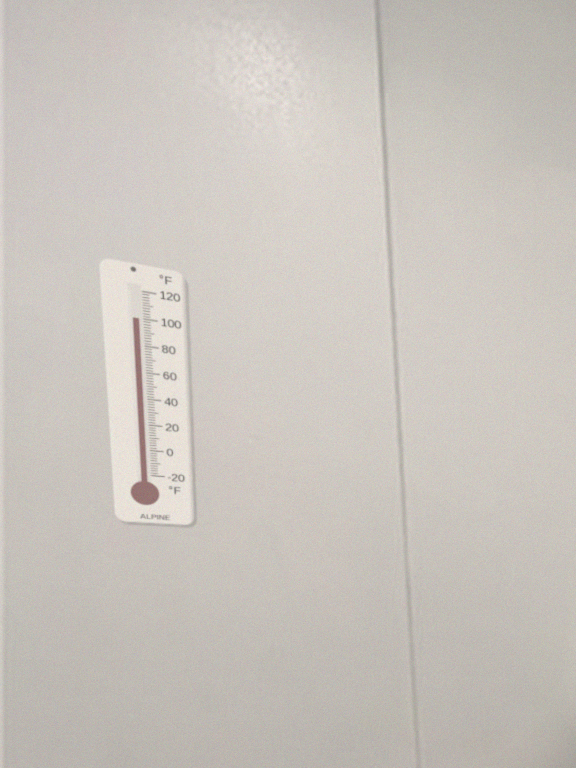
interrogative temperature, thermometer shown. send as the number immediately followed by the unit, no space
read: 100°F
